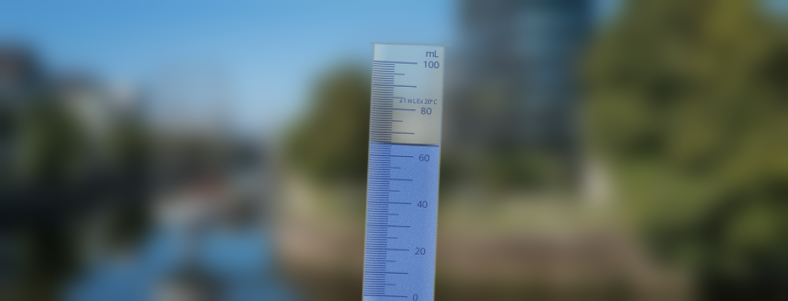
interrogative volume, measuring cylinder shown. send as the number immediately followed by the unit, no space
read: 65mL
